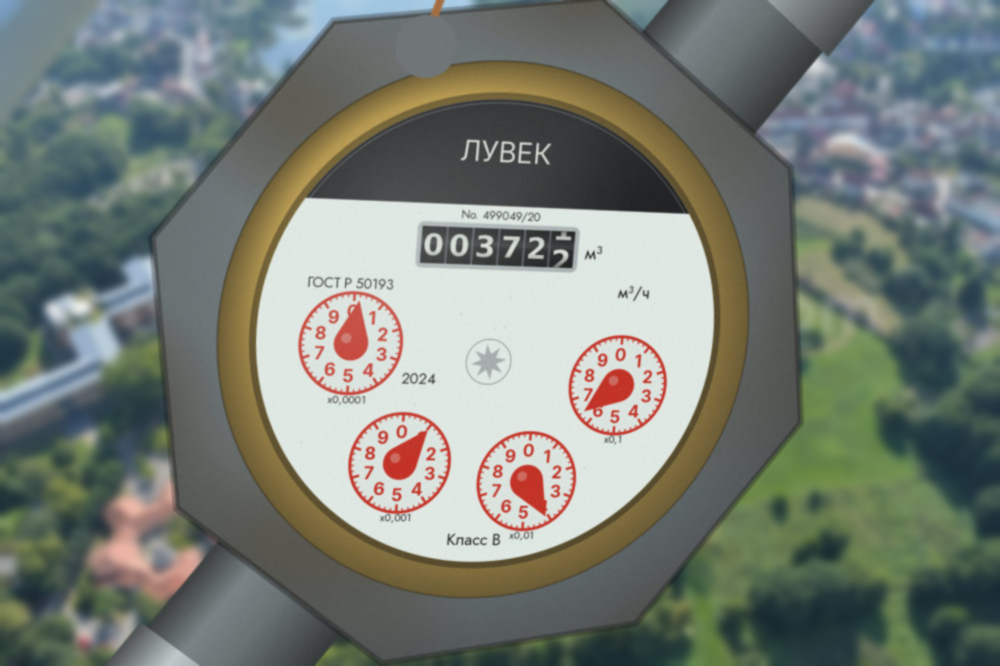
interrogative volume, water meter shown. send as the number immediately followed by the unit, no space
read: 3721.6410m³
